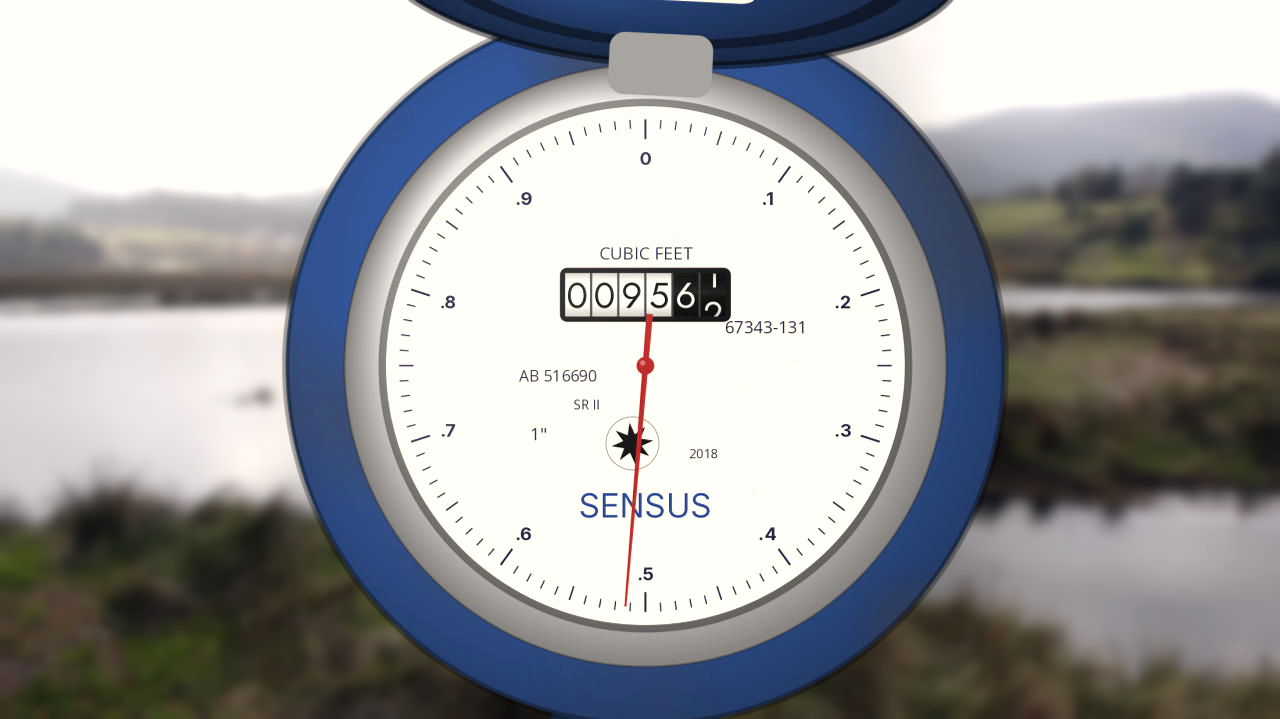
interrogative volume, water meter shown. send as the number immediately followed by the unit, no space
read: 9561.51ft³
